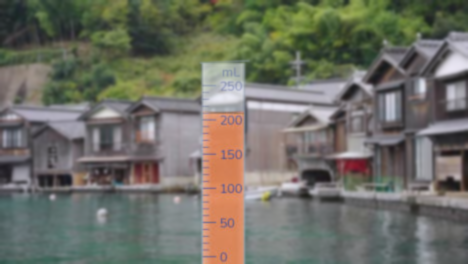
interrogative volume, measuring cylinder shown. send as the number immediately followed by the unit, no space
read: 210mL
